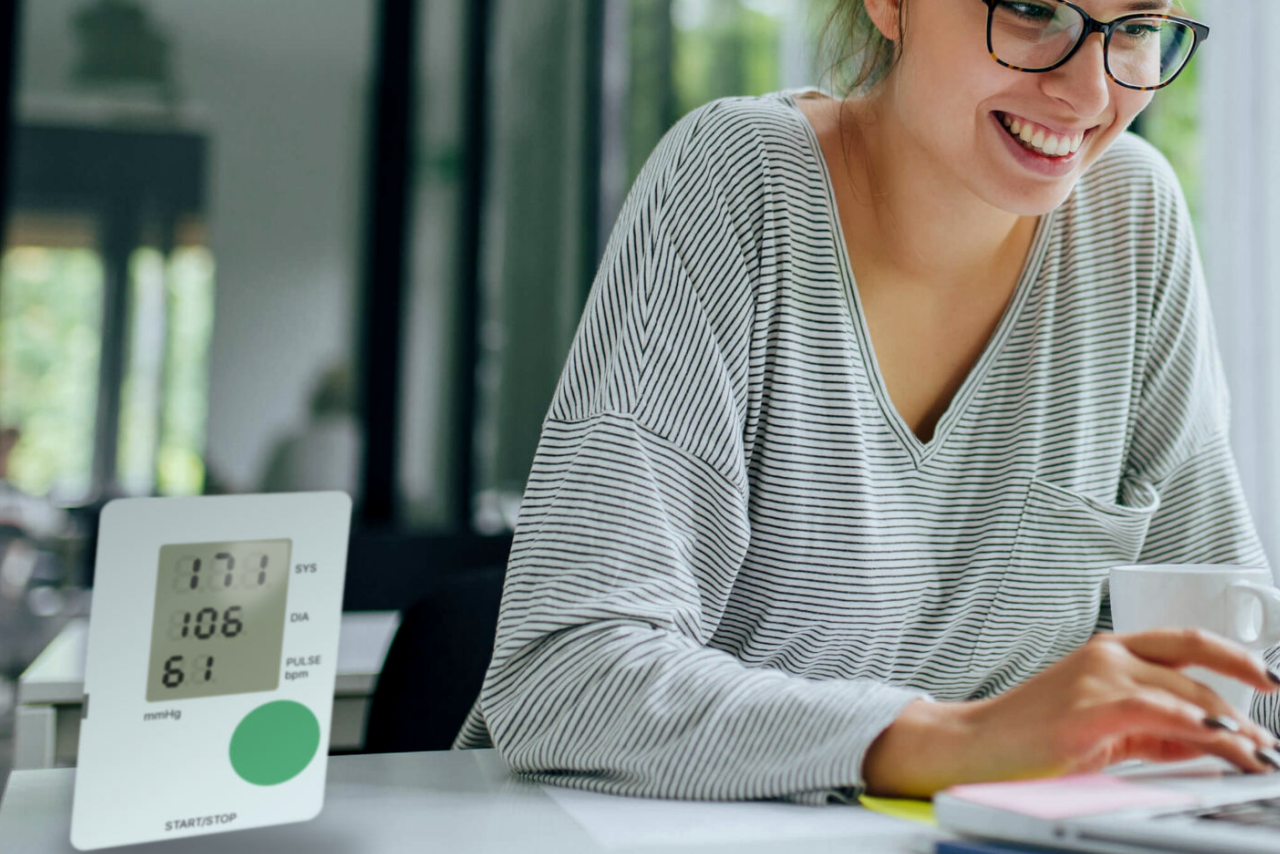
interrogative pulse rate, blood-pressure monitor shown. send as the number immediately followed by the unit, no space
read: 61bpm
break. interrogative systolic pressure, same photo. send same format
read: 171mmHg
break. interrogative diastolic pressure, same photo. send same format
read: 106mmHg
